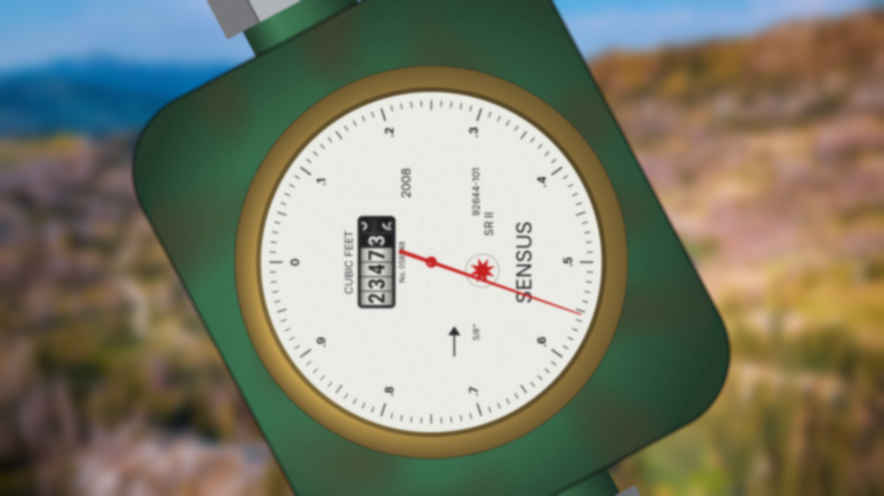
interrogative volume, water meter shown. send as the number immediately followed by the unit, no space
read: 234735.55ft³
